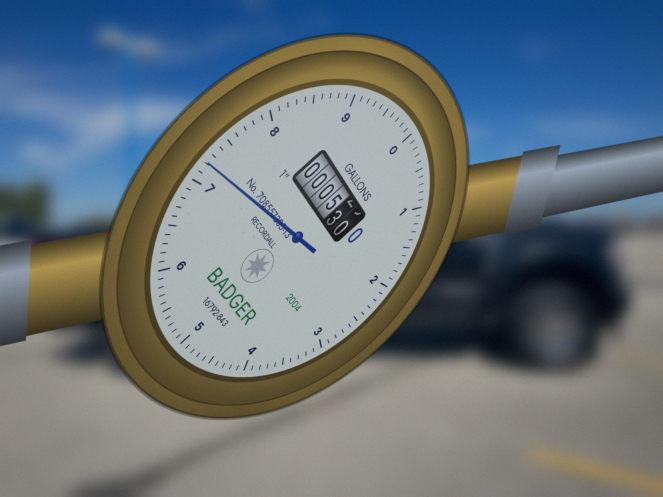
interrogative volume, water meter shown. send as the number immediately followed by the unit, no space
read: 5297.2gal
